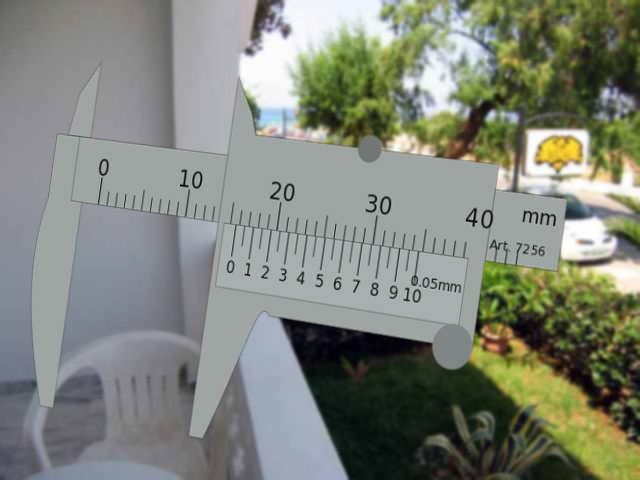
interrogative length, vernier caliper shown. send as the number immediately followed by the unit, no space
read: 15.6mm
